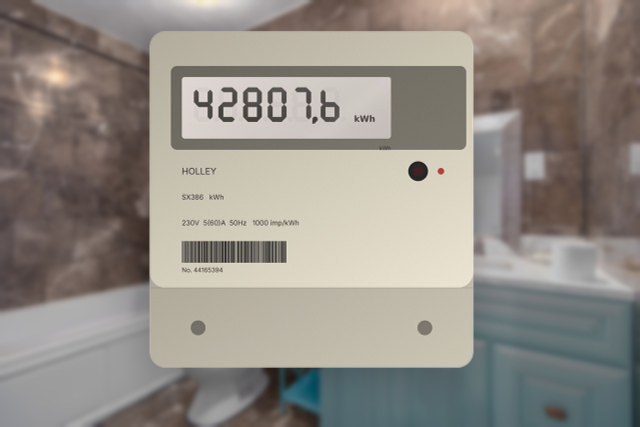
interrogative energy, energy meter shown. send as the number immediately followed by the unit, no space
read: 42807.6kWh
